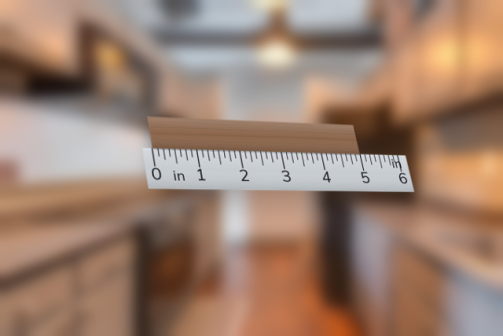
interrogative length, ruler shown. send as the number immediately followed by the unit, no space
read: 5in
